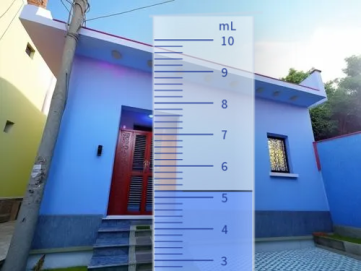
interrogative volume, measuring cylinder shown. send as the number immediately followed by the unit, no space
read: 5.2mL
